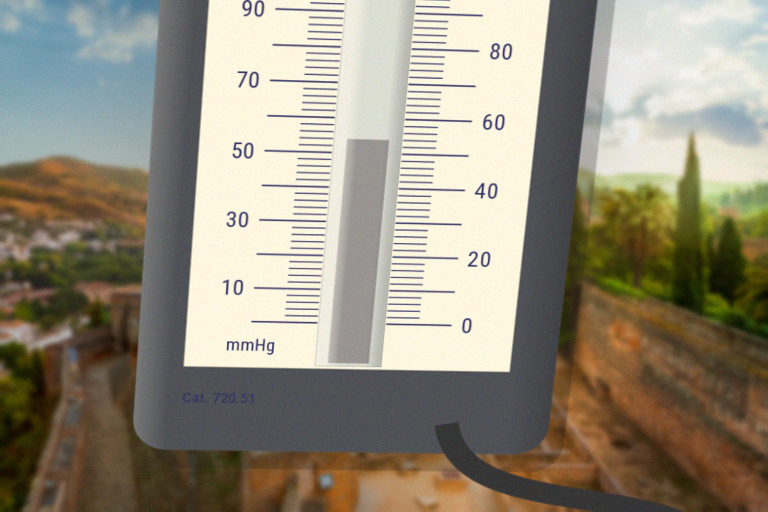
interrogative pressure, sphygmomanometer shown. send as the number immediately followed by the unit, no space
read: 54mmHg
